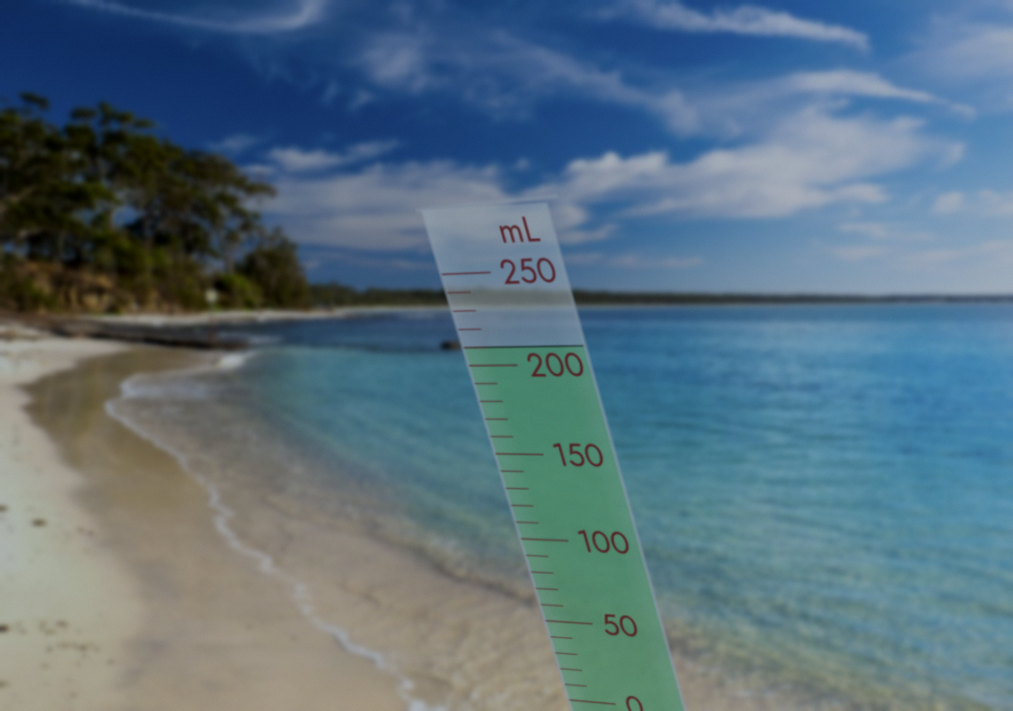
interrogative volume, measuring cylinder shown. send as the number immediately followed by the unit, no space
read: 210mL
